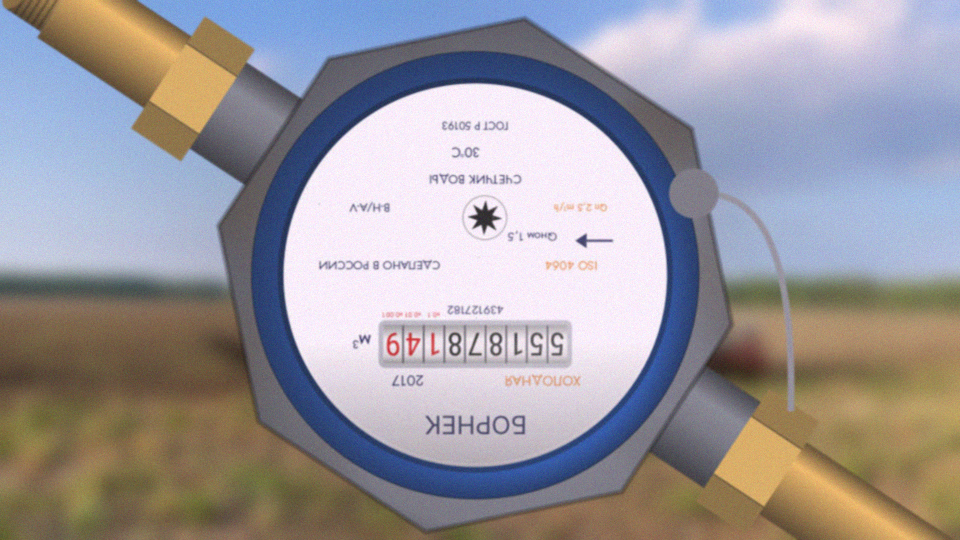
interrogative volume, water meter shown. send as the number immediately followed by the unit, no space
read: 551878.149m³
